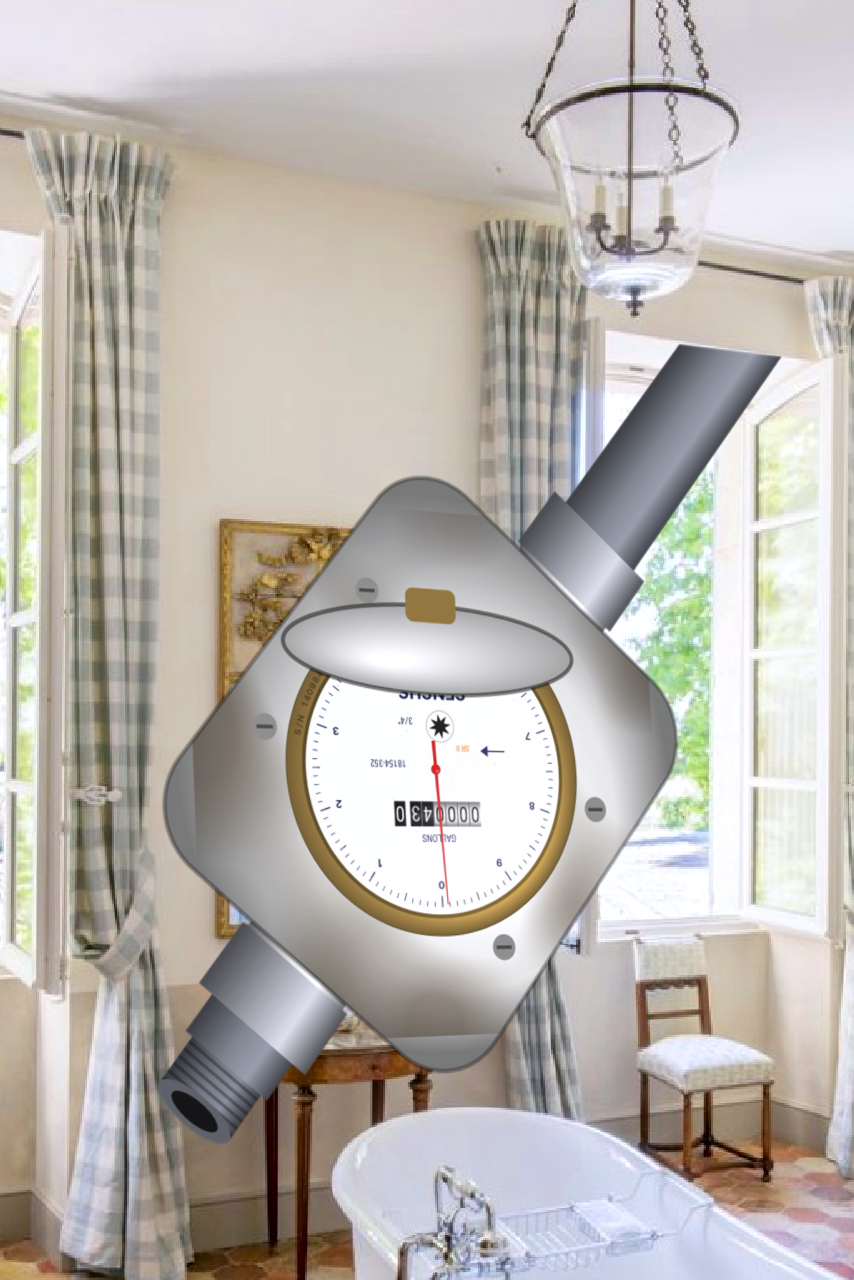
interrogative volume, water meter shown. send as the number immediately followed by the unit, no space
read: 429.9gal
